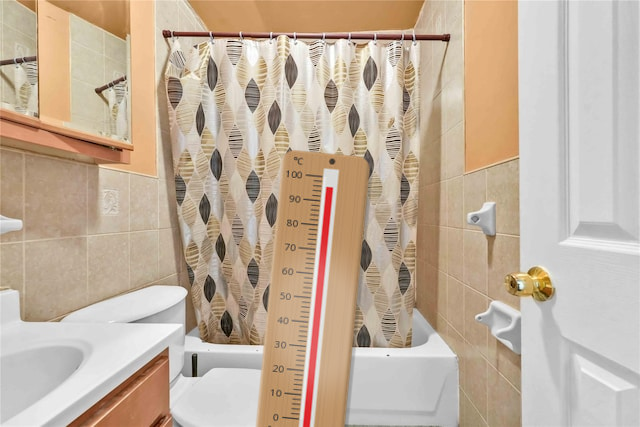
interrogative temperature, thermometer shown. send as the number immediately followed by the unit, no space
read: 96°C
